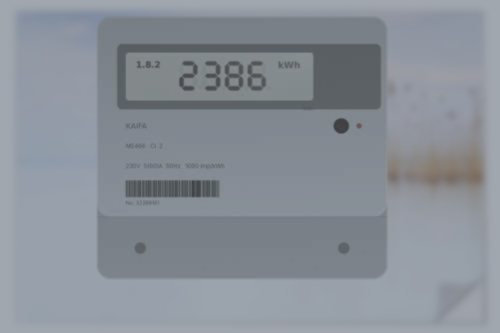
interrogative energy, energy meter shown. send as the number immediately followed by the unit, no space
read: 2386kWh
